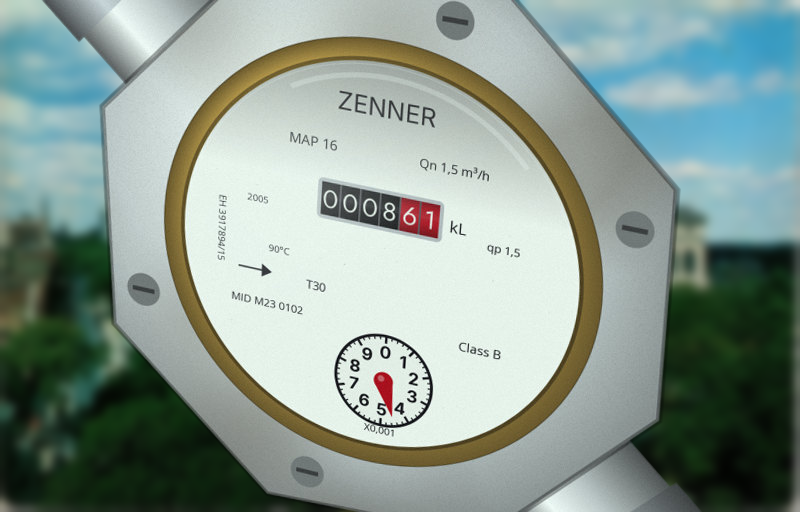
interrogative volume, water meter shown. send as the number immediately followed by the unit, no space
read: 8.614kL
